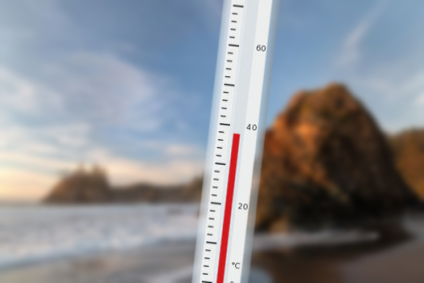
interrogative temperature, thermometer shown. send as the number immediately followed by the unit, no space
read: 38°C
